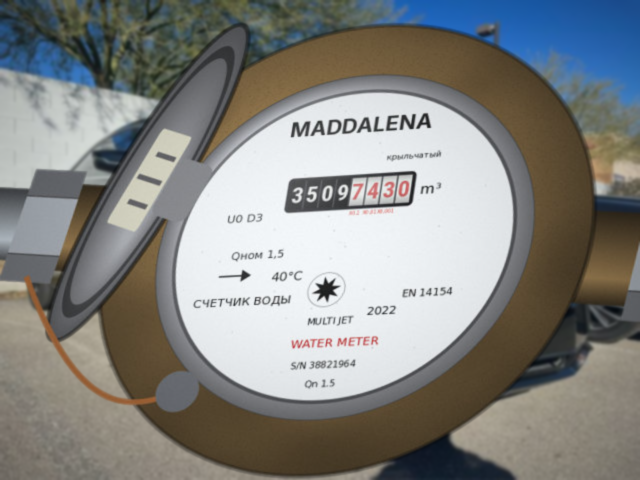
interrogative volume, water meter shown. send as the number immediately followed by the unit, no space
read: 3509.7430m³
